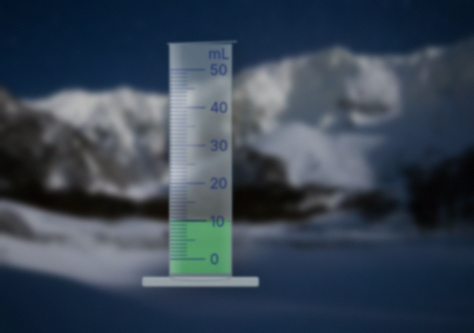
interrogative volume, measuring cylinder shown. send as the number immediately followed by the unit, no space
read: 10mL
